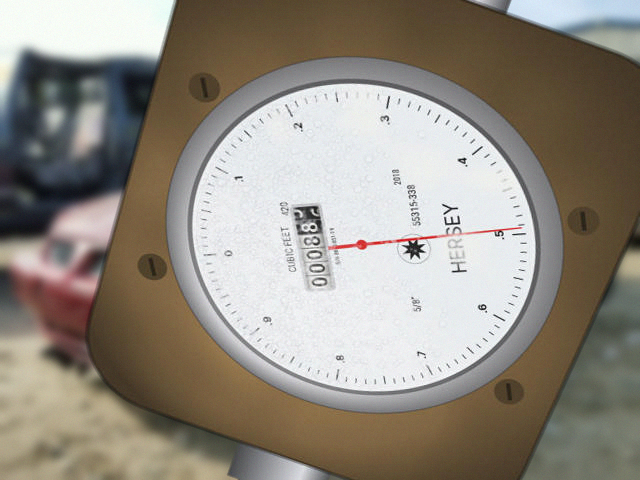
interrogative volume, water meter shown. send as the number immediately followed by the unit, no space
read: 885.49ft³
